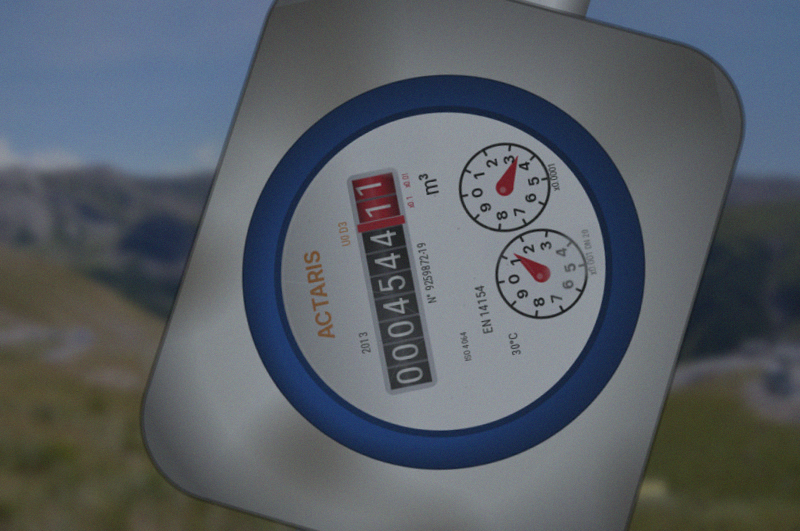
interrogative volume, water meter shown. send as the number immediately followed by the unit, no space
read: 4544.1113m³
